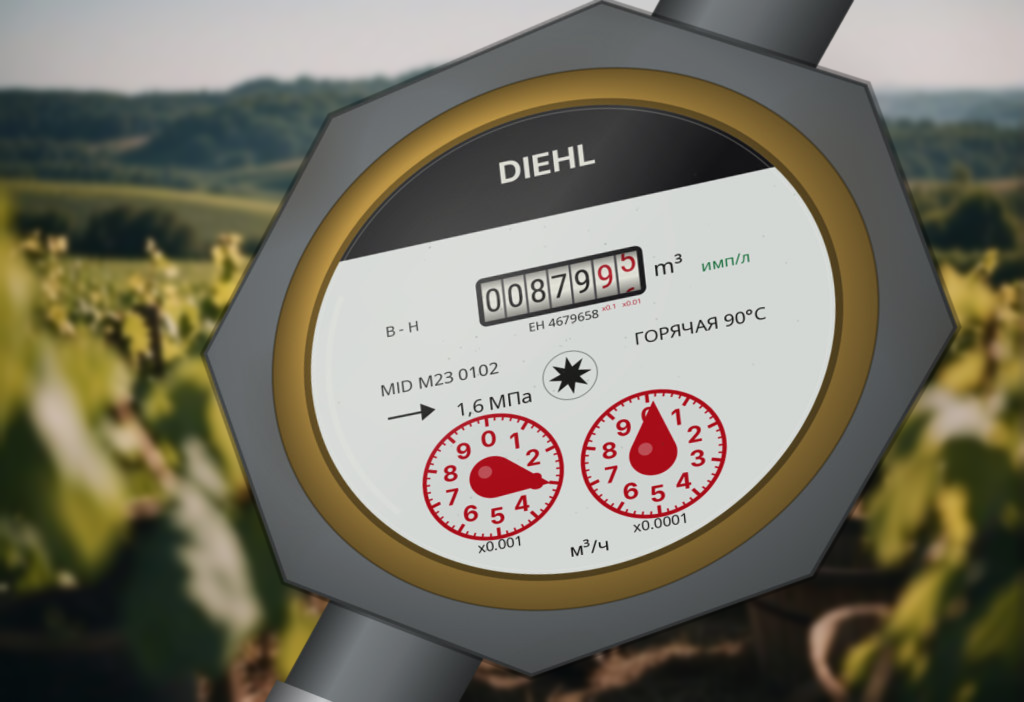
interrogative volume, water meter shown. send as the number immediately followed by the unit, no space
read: 879.9530m³
